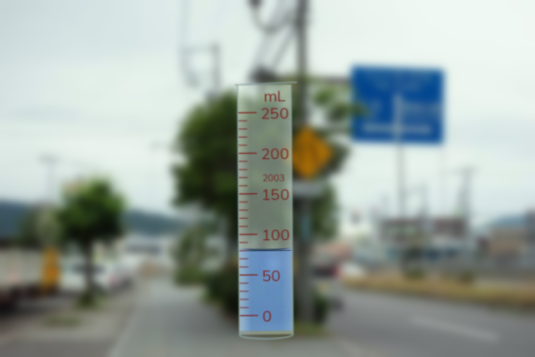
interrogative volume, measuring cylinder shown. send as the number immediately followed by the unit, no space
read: 80mL
